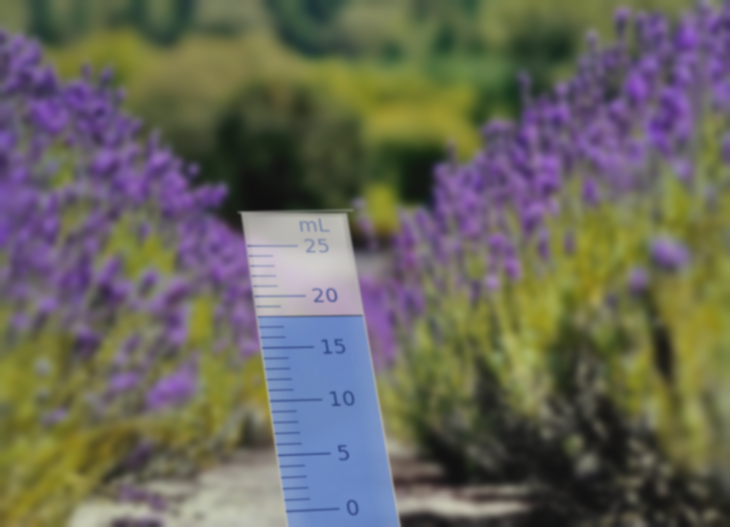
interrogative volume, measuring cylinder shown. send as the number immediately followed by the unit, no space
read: 18mL
